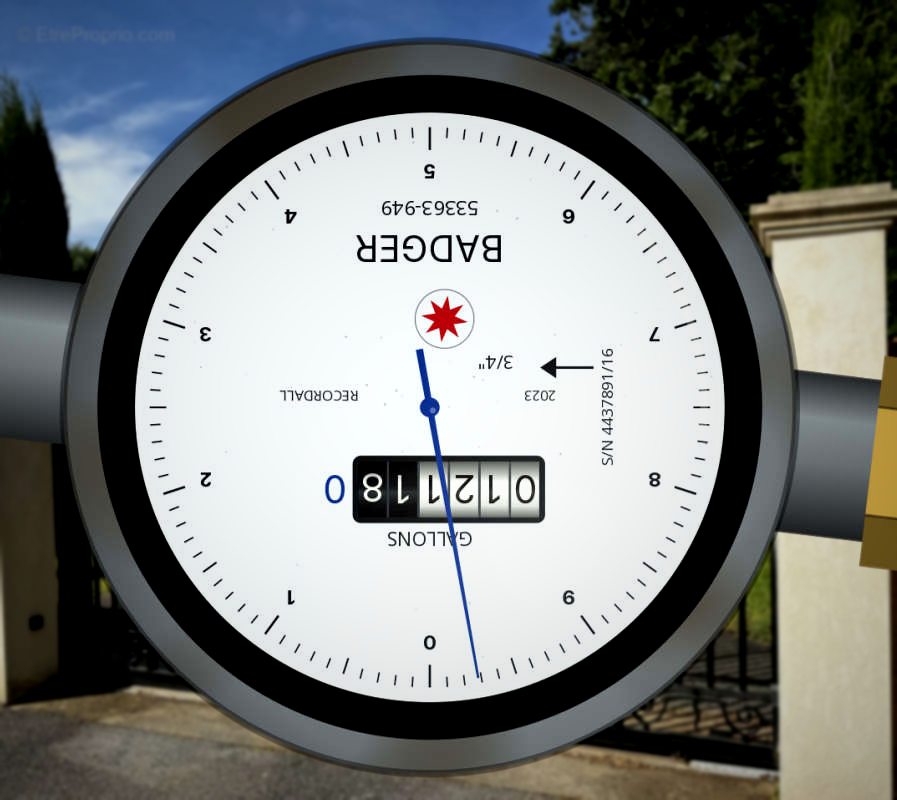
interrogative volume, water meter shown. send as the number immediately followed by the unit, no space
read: 121179.7gal
